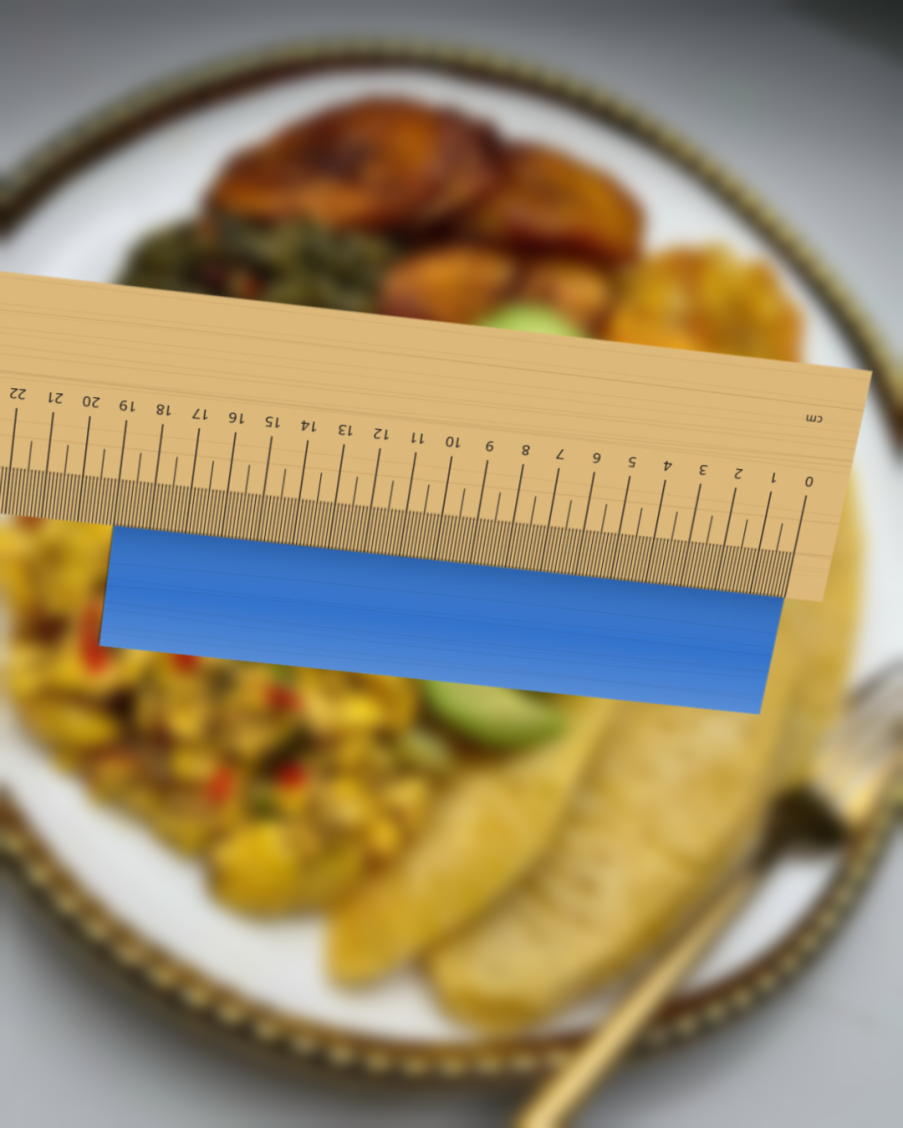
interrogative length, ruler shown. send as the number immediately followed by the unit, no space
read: 19cm
